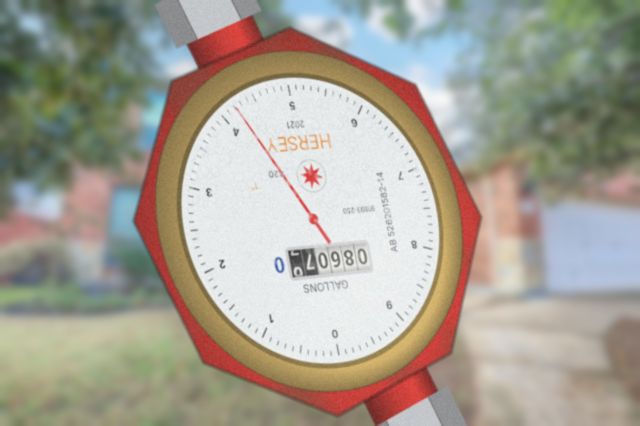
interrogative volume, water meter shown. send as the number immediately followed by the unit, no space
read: 860764.2gal
